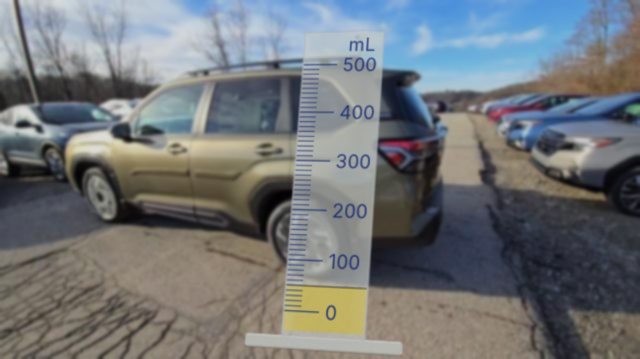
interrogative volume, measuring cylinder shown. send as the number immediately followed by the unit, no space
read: 50mL
